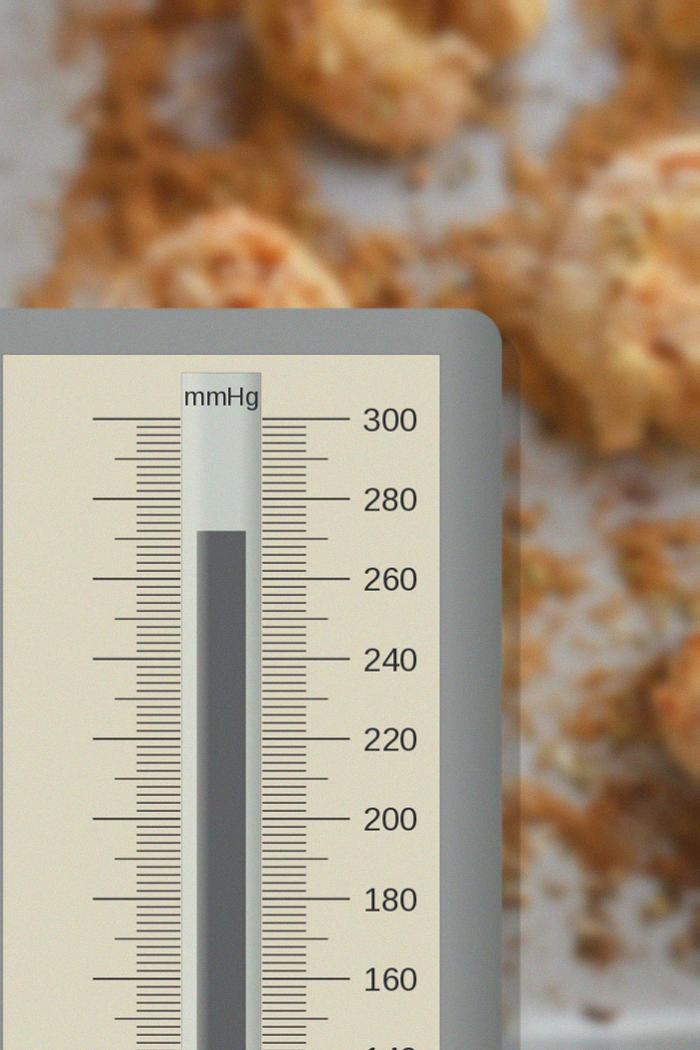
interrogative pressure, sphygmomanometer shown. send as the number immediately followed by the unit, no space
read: 272mmHg
